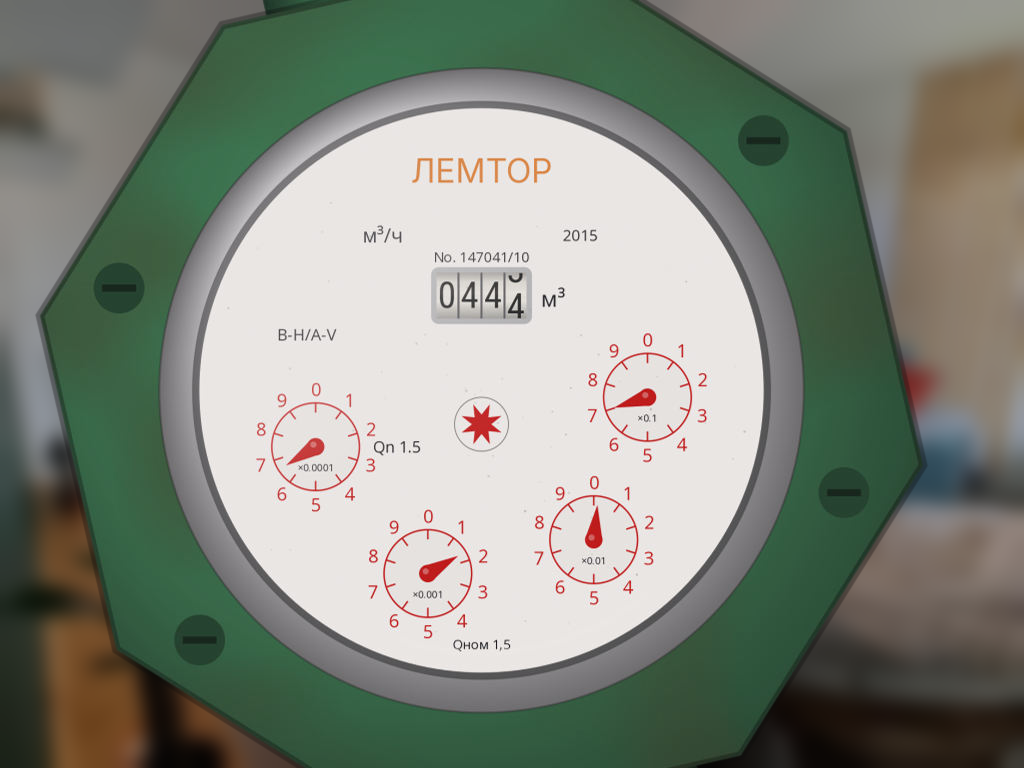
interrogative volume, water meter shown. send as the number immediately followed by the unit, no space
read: 443.7016m³
